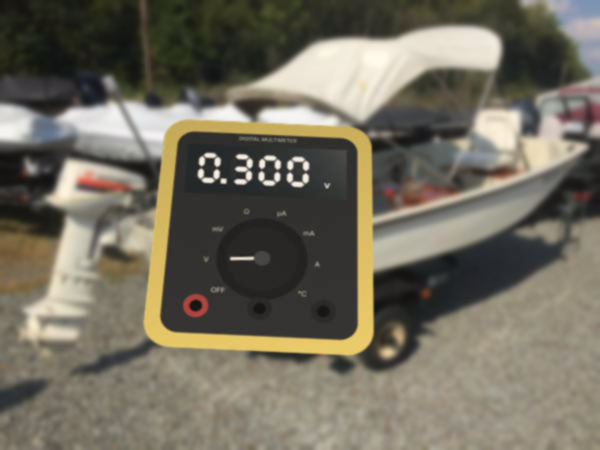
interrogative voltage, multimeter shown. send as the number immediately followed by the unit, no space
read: 0.300V
